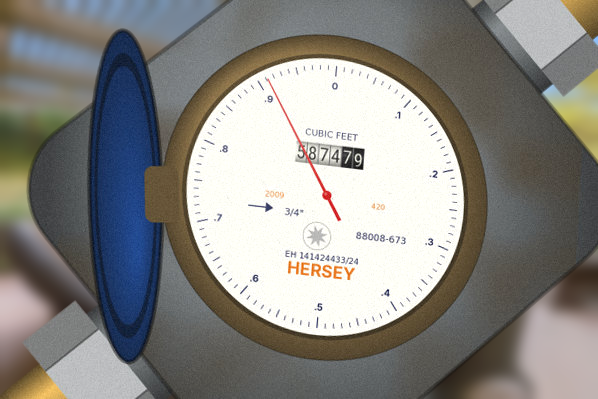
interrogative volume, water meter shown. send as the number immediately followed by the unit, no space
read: 587478.91ft³
